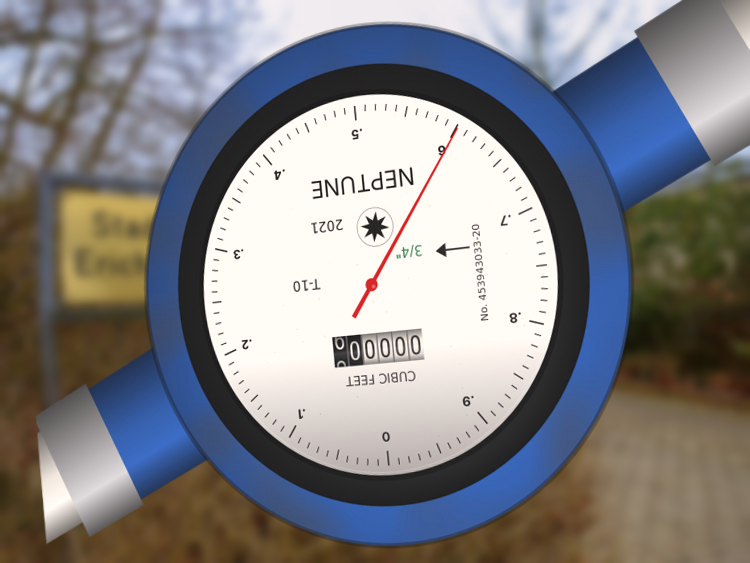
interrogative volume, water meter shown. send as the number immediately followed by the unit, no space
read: 8.60ft³
